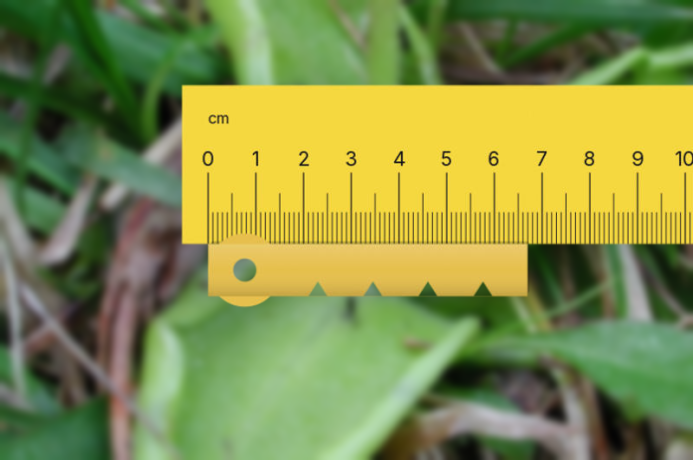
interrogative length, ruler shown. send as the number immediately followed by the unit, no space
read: 6.7cm
